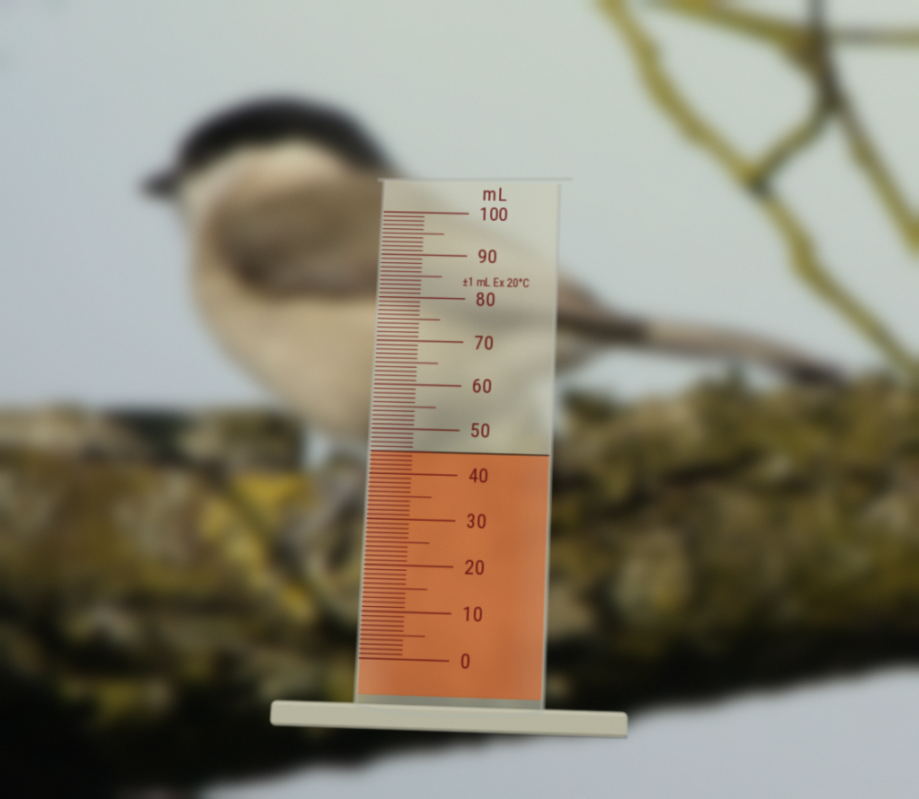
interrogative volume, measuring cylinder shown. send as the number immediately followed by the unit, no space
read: 45mL
